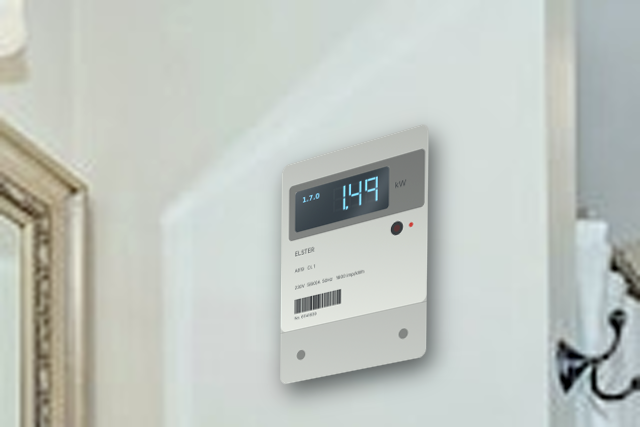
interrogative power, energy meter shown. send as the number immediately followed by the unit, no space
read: 1.49kW
